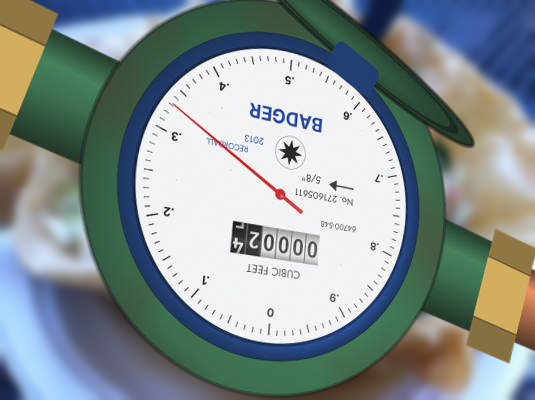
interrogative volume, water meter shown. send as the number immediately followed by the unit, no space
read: 24.33ft³
